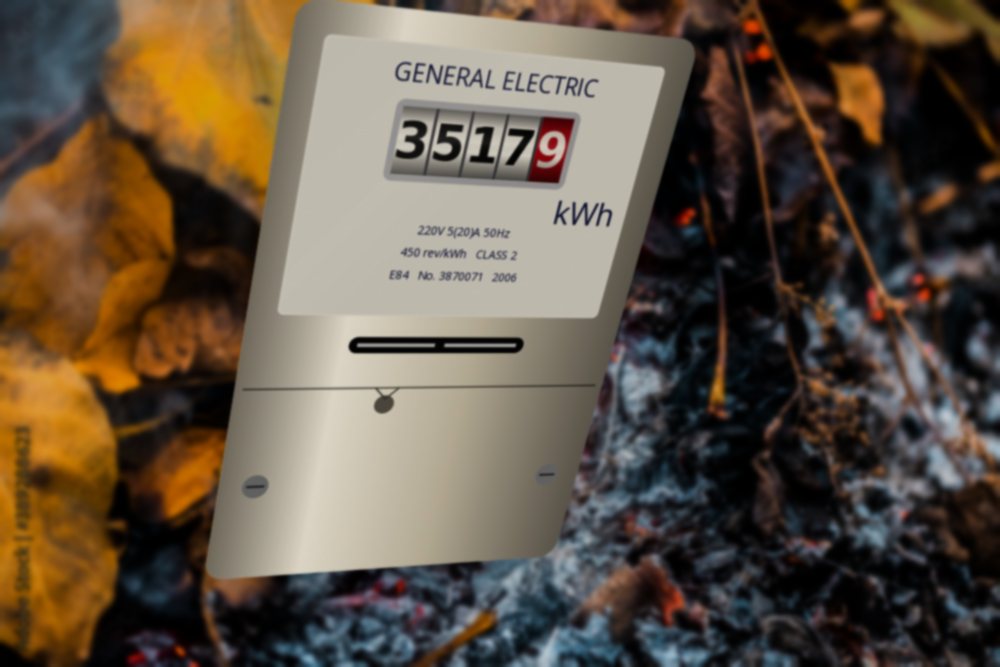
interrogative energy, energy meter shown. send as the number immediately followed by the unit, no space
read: 3517.9kWh
